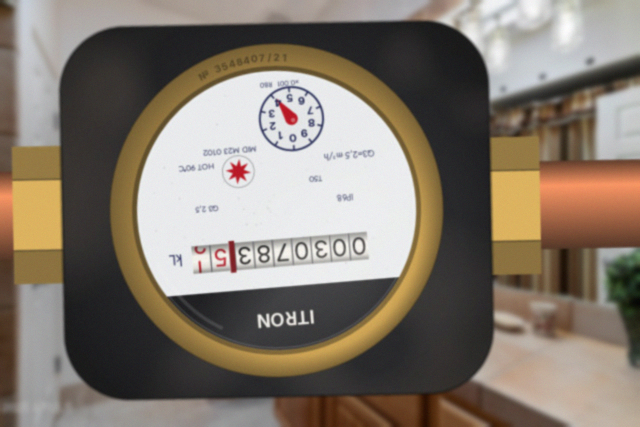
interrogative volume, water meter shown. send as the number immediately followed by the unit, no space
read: 30783.514kL
